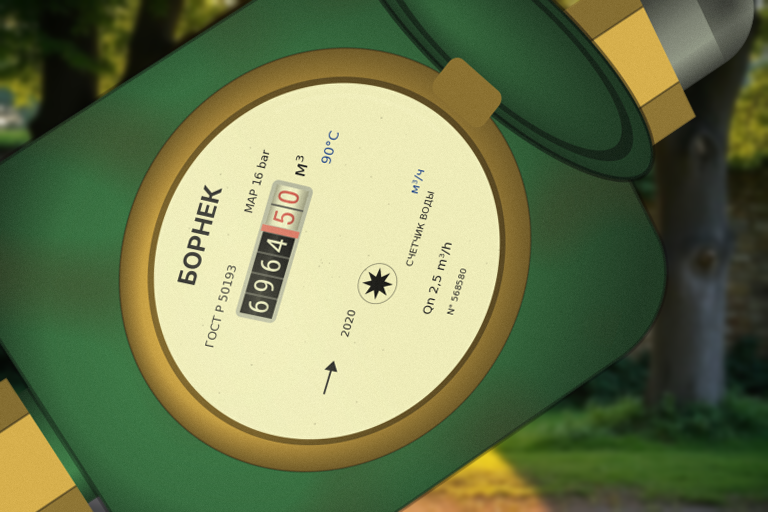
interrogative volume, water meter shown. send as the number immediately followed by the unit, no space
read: 6964.50m³
